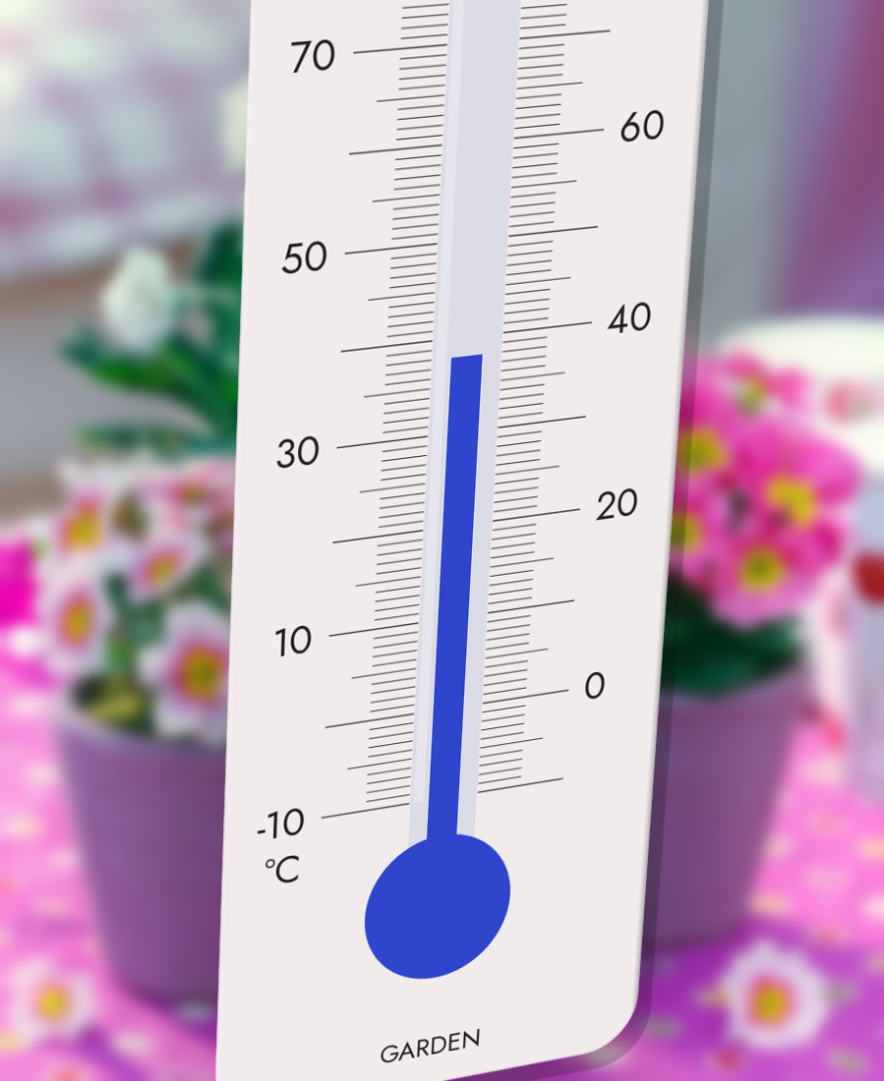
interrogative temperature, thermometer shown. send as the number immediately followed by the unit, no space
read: 38°C
